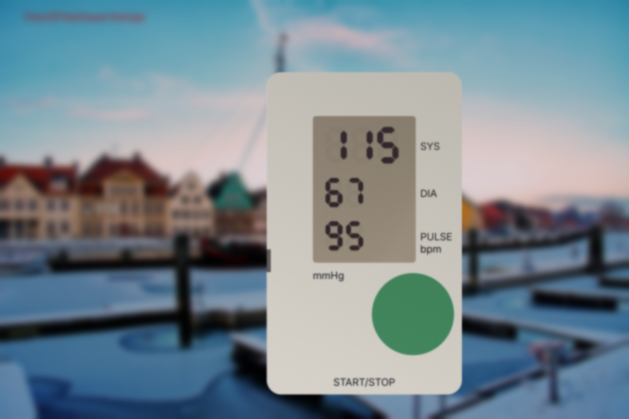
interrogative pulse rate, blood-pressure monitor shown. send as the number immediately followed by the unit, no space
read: 95bpm
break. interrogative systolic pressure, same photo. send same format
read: 115mmHg
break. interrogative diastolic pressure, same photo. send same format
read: 67mmHg
